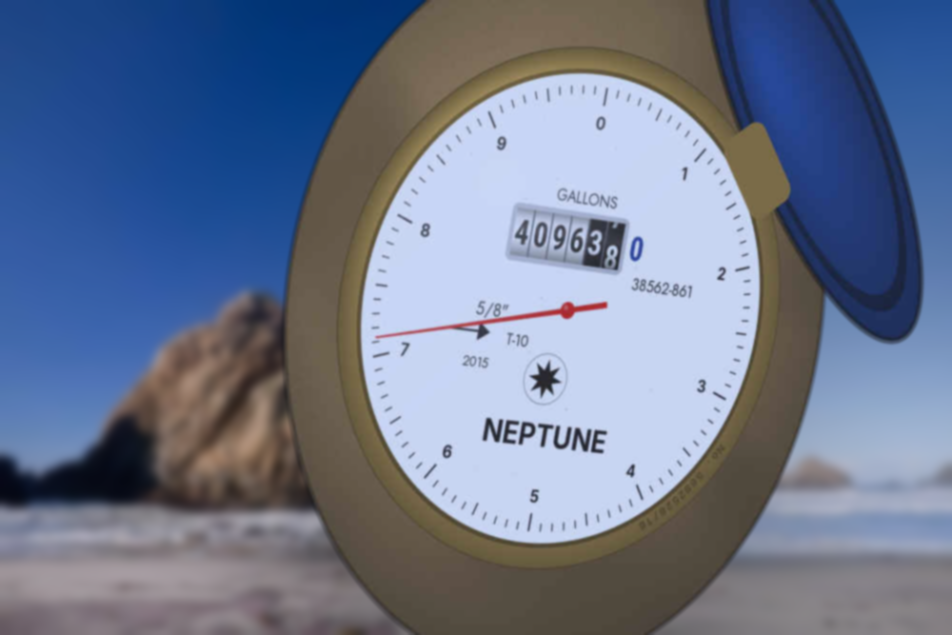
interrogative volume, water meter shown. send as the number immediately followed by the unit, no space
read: 4096377.1gal
